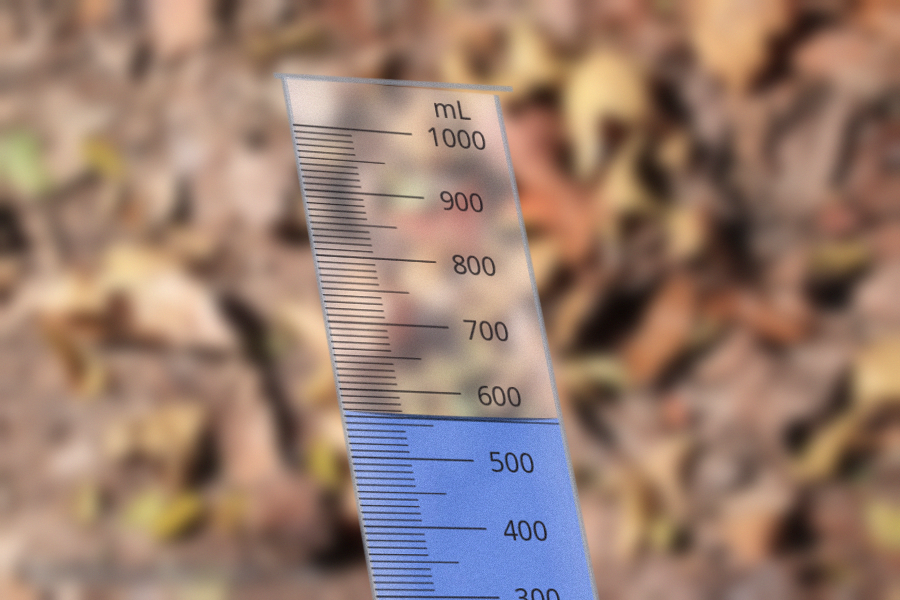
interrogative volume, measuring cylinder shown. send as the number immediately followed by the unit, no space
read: 560mL
